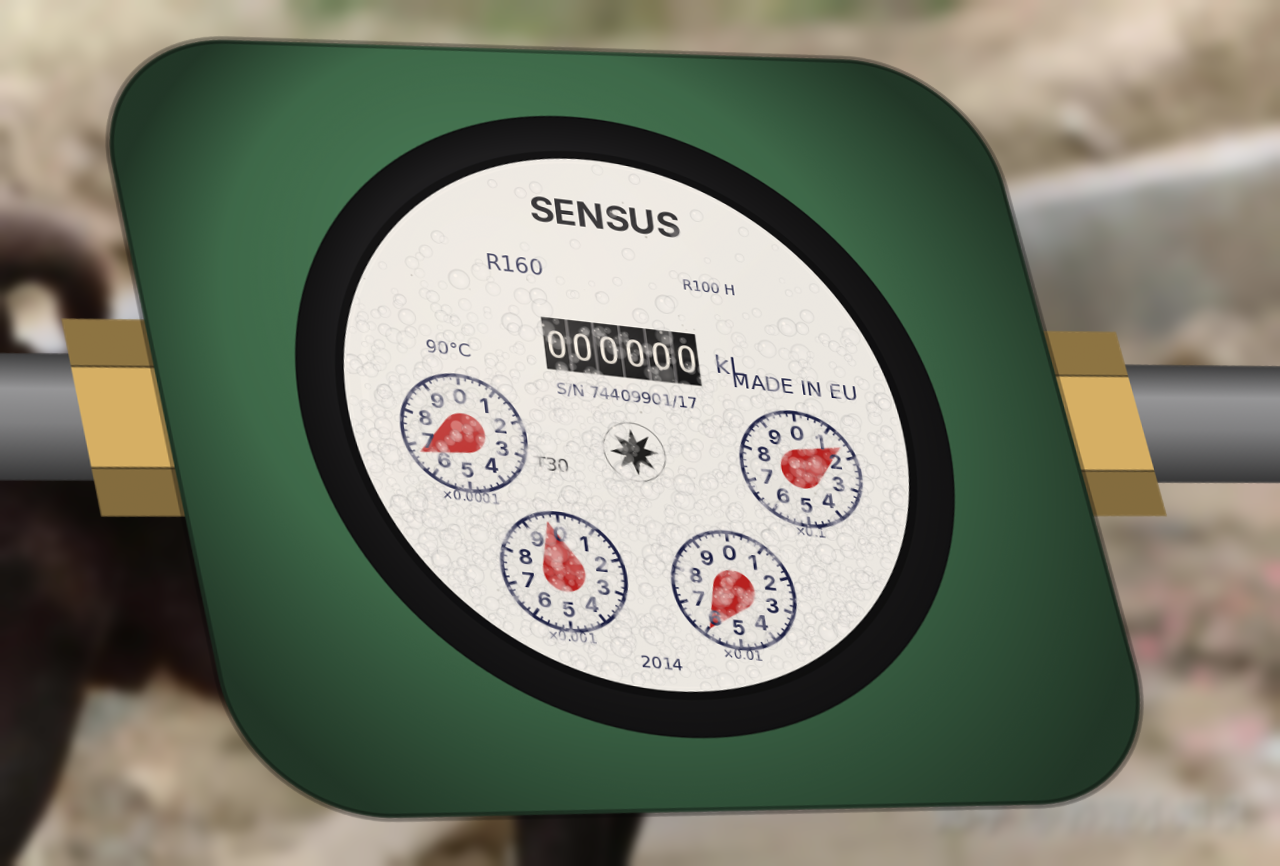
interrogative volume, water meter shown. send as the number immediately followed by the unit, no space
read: 0.1596kL
